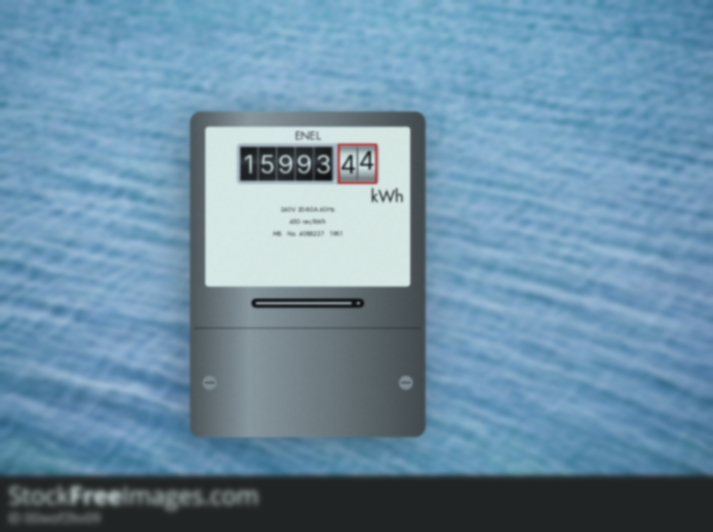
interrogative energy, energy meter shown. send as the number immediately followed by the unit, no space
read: 15993.44kWh
